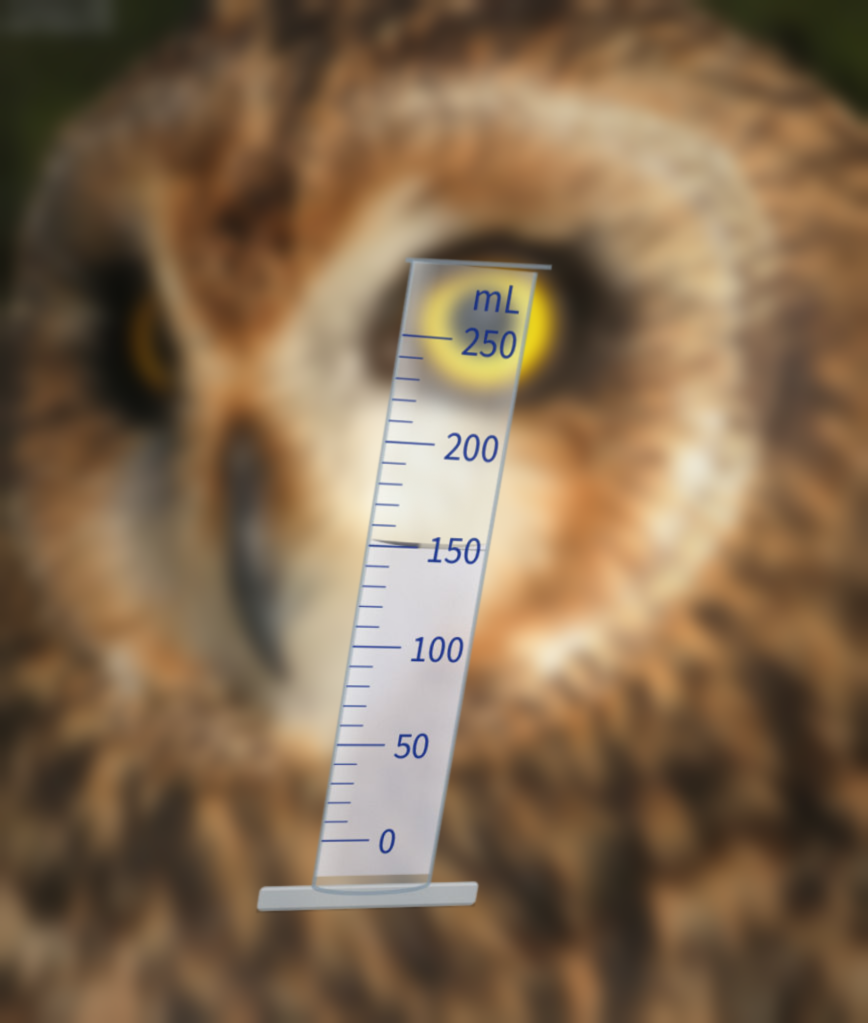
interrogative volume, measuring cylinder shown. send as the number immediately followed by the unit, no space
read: 150mL
